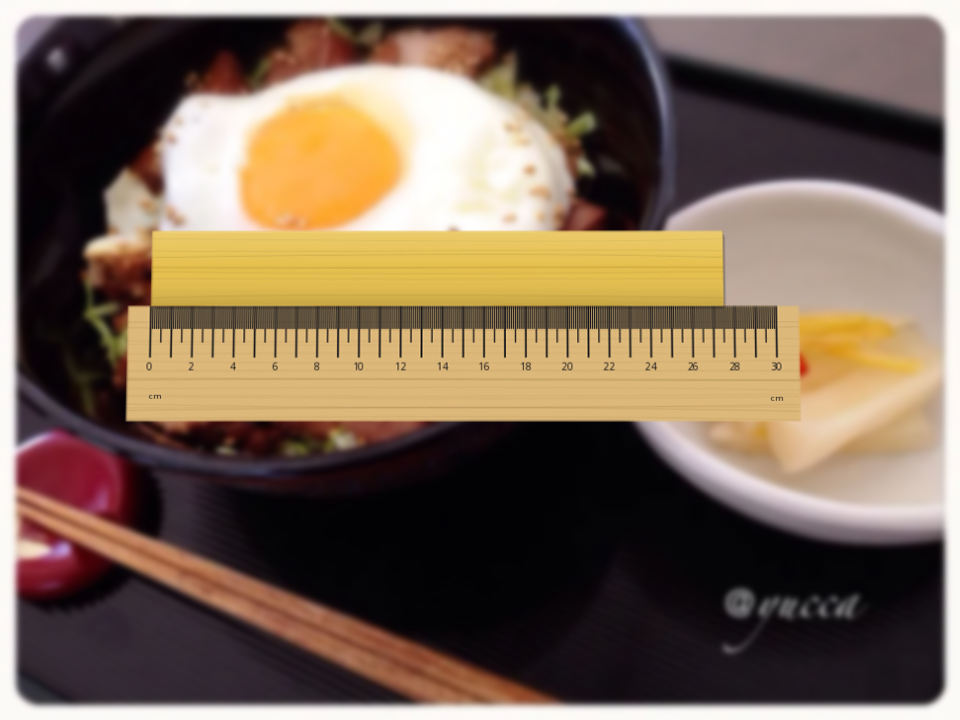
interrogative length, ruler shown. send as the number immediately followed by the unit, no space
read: 27.5cm
